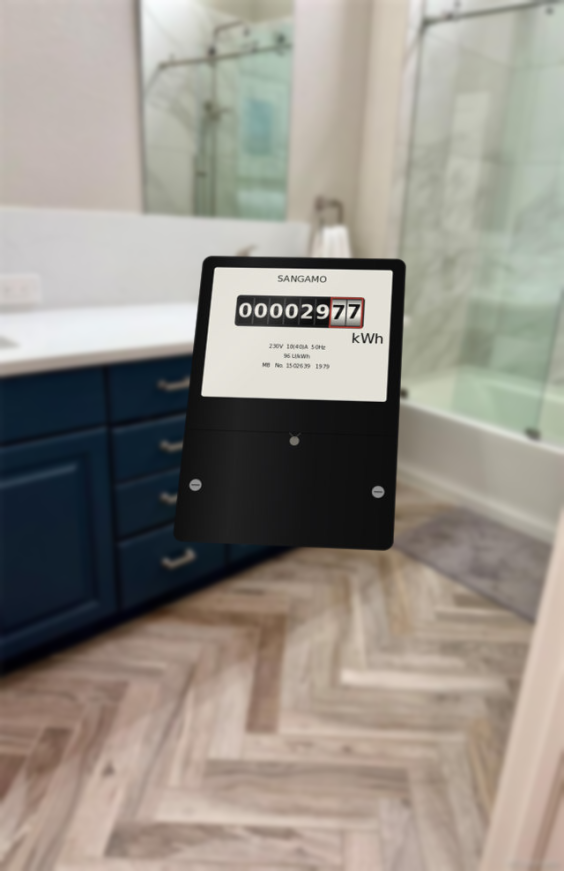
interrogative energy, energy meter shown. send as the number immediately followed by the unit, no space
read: 29.77kWh
